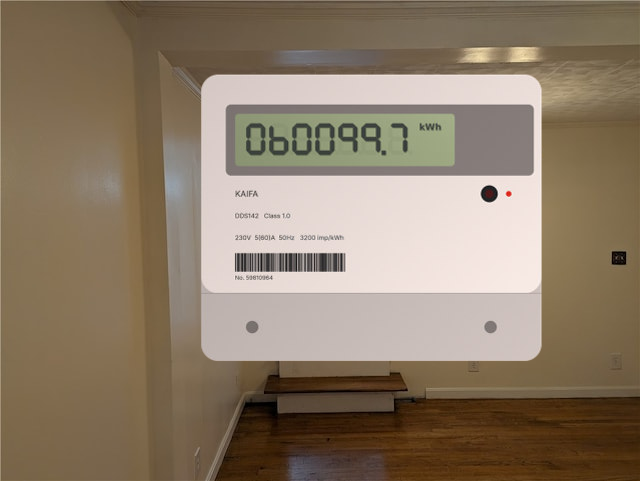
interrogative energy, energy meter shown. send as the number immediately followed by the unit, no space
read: 60099.7kWh
